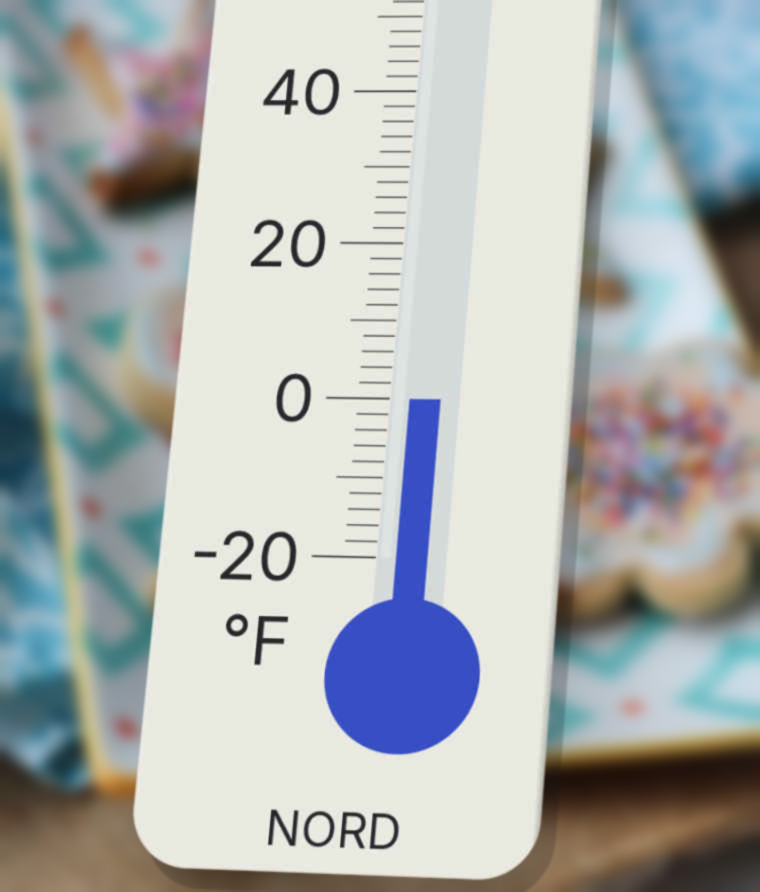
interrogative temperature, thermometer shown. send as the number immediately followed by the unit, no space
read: 0°F
